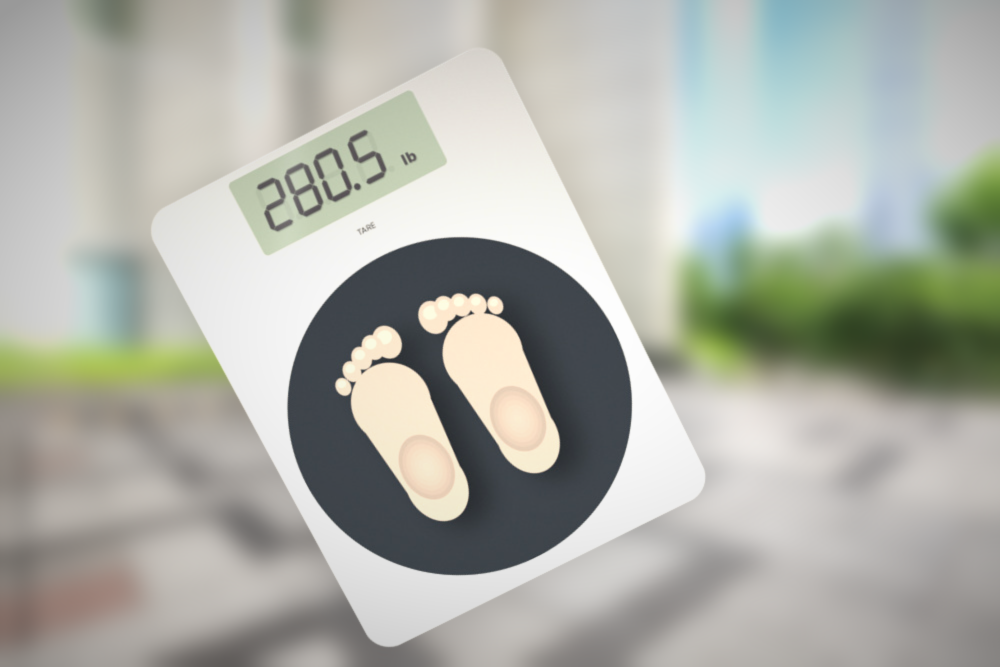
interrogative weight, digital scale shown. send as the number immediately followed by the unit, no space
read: 280.5lb
